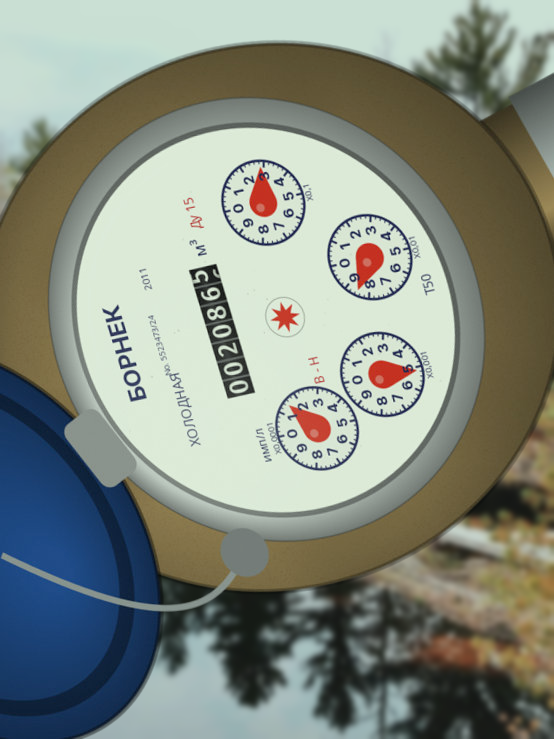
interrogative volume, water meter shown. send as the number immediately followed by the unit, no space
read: 20865.2851m³
